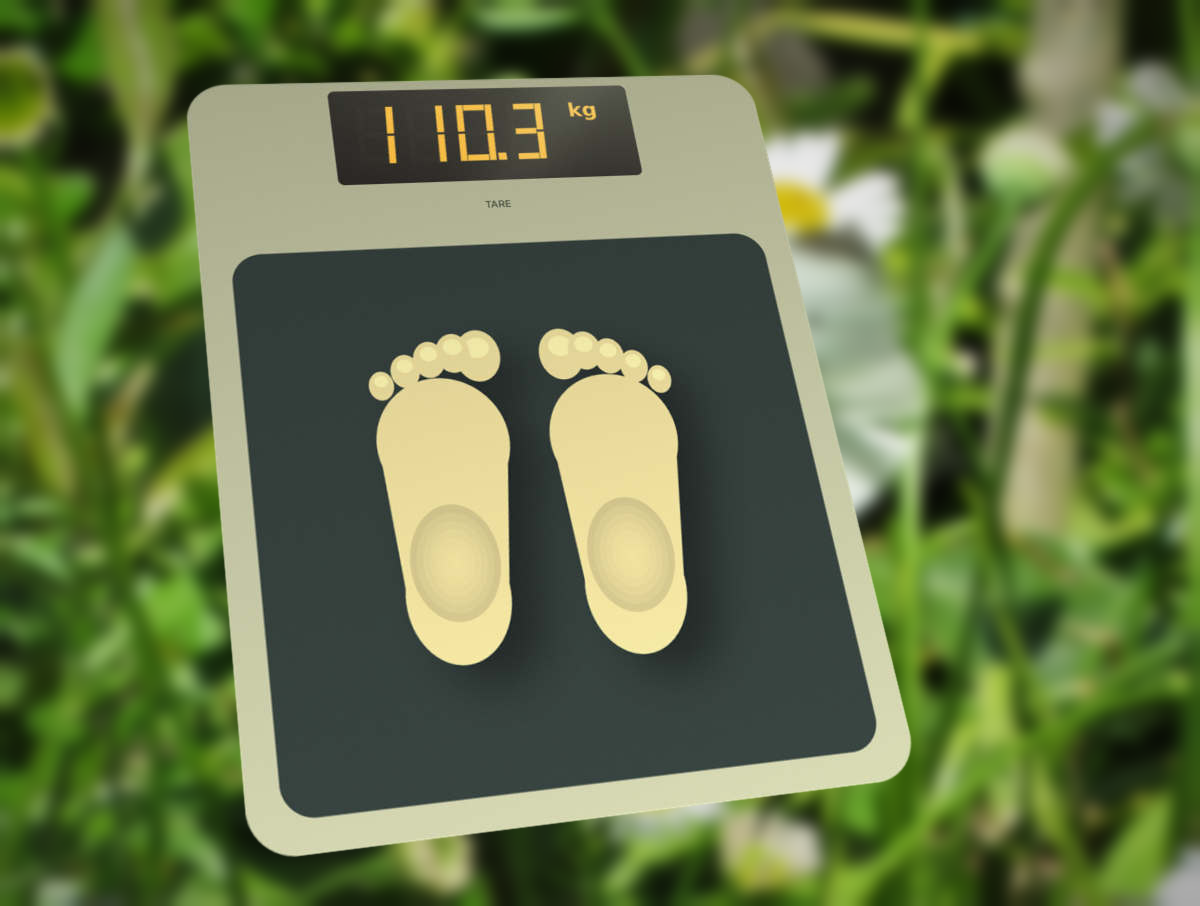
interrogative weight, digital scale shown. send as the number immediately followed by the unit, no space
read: 110.3kg
